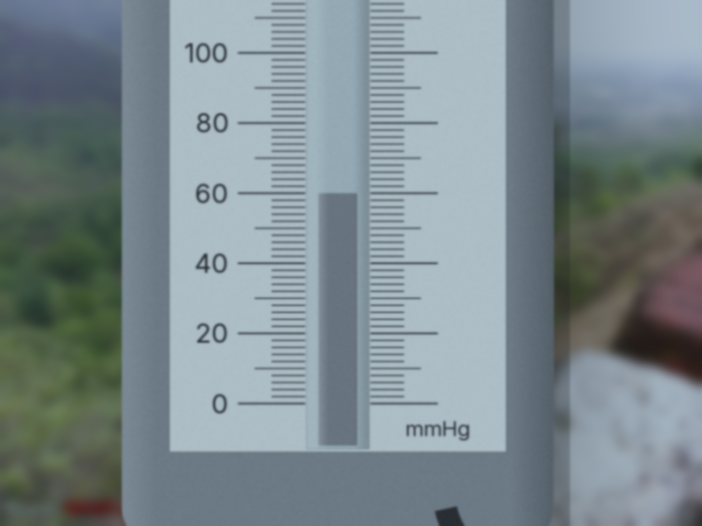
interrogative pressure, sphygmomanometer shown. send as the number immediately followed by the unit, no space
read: 60mmHg
